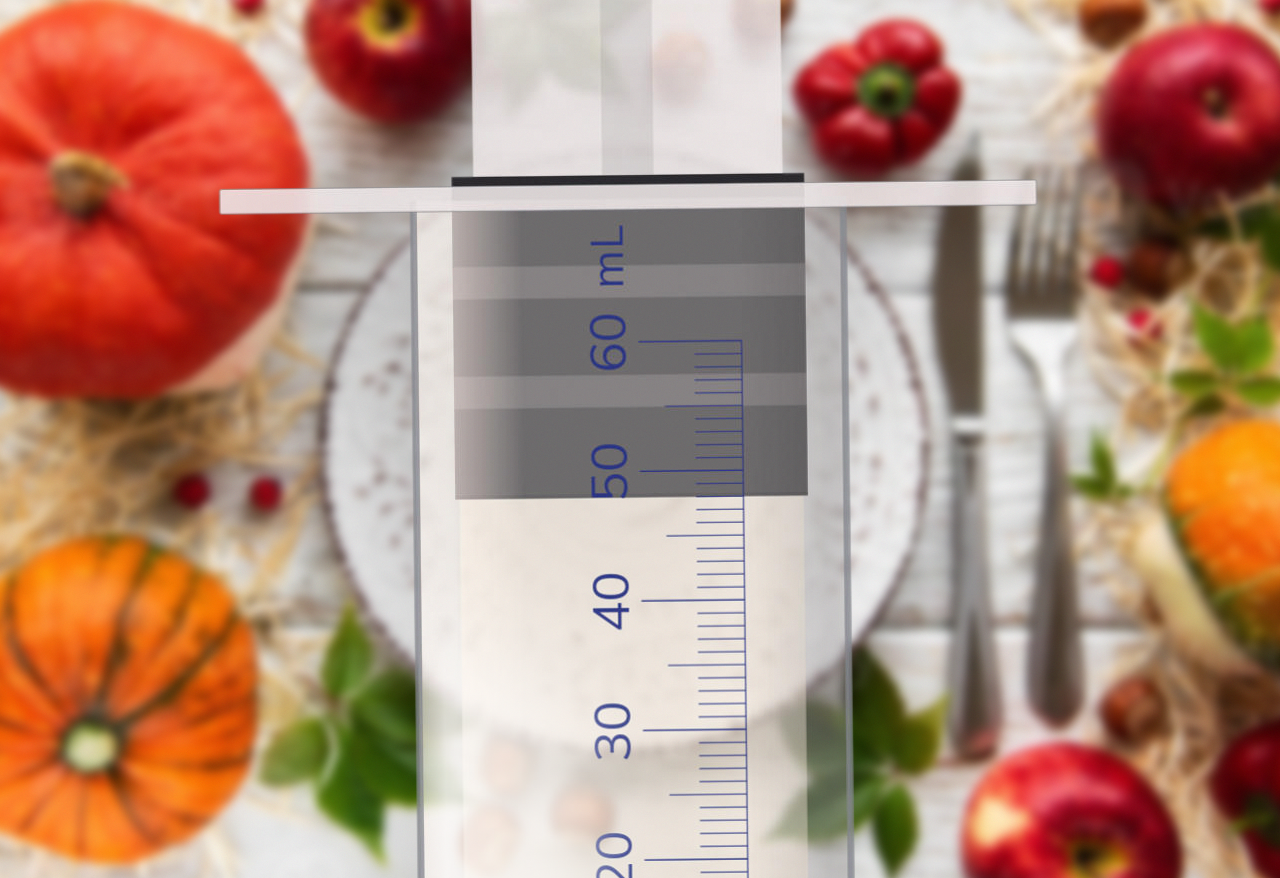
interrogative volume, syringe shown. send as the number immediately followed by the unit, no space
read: 48mL
